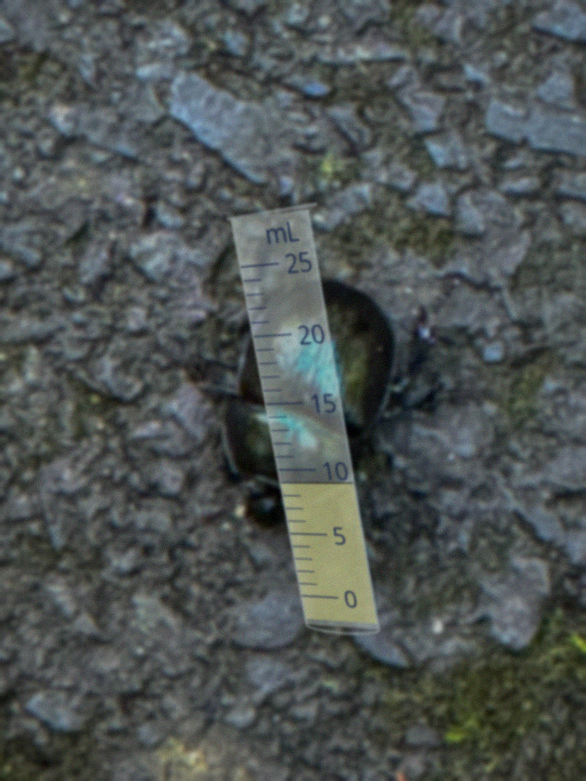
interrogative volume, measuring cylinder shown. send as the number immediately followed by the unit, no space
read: 9mL
